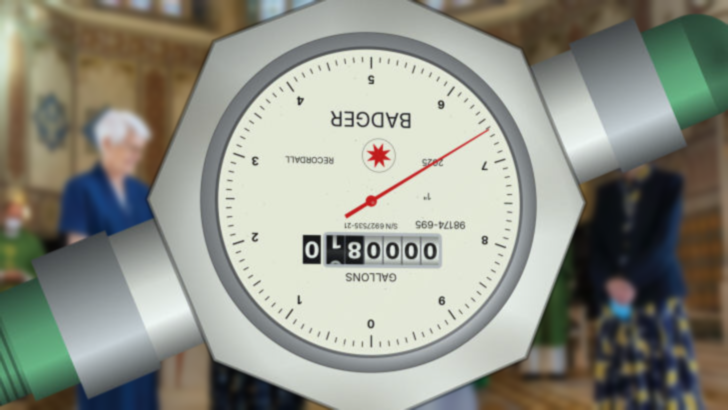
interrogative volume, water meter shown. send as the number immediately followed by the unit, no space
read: 806.6gal
